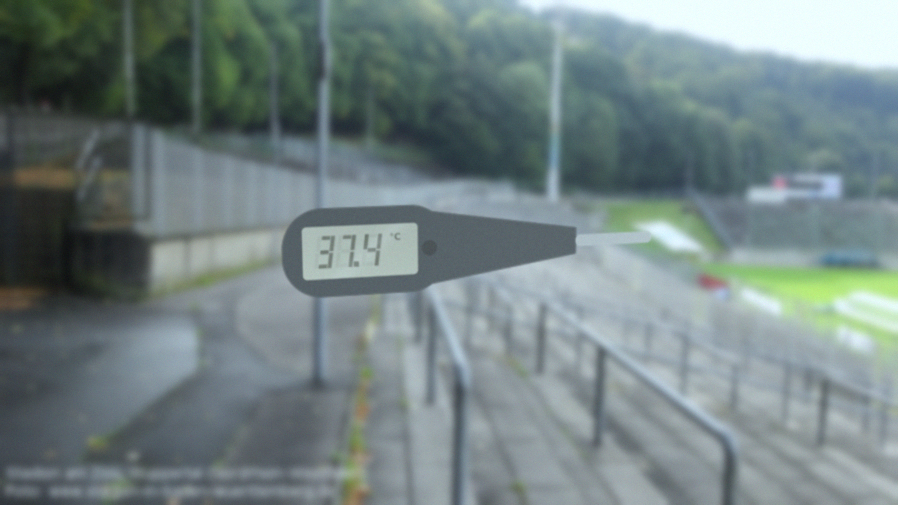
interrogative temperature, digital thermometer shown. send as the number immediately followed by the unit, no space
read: 37.4°C
